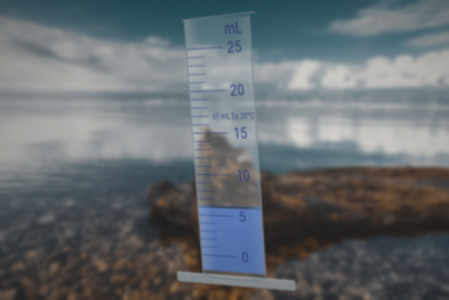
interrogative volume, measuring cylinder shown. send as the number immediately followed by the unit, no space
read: 6mL
